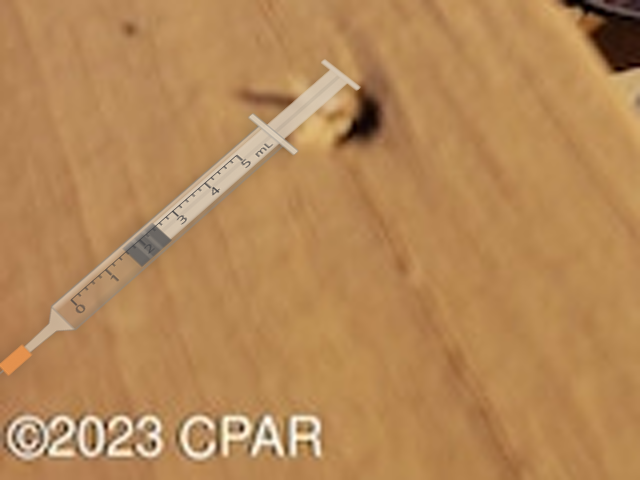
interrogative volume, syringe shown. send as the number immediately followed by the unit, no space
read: 1.6mL
